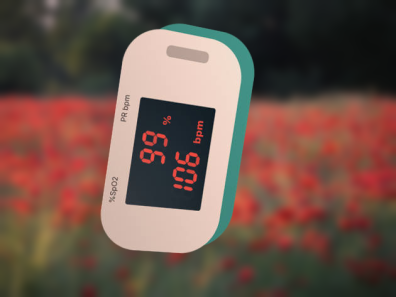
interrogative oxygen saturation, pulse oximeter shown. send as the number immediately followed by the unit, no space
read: 99%
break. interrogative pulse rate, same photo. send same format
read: 106bpm
